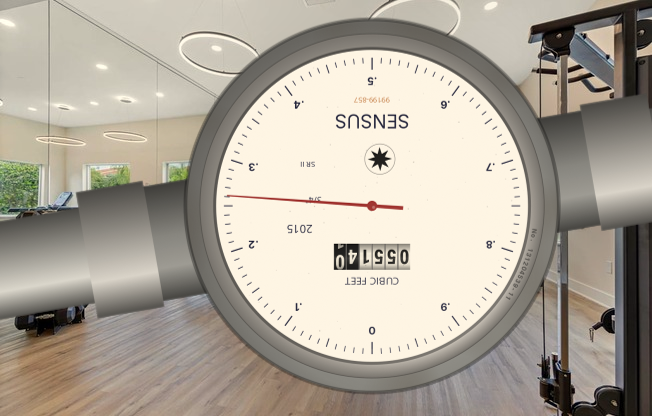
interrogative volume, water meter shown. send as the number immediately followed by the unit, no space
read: 55140.26ft³
